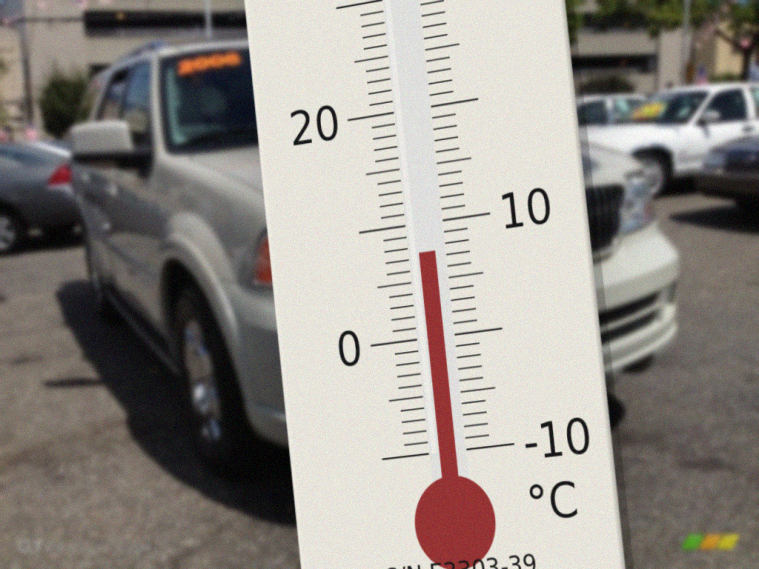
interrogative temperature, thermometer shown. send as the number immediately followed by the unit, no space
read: 7.5°C
